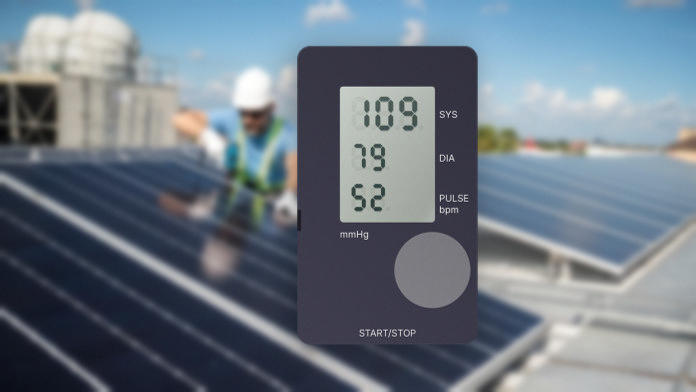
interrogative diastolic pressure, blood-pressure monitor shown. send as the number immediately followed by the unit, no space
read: 79mmHg
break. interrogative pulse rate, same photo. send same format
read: 52bpm
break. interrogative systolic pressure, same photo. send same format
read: 109mmHg
